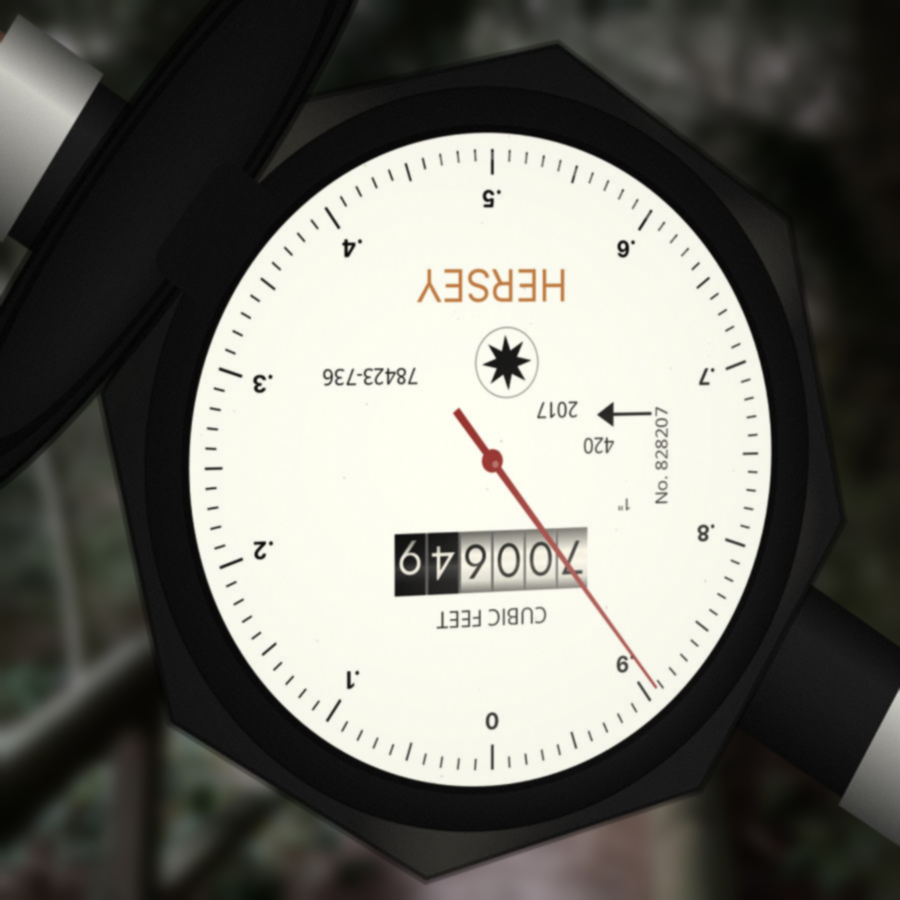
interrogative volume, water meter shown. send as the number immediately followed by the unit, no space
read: 700648.89ft³
